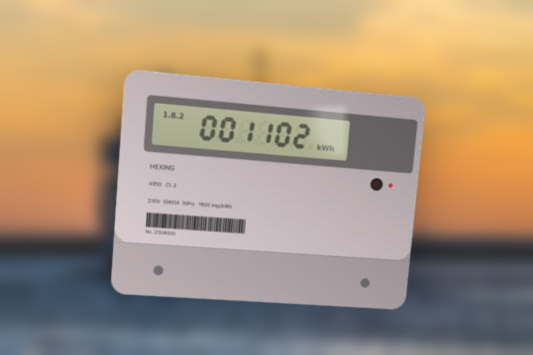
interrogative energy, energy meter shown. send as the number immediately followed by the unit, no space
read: 1102kWh
